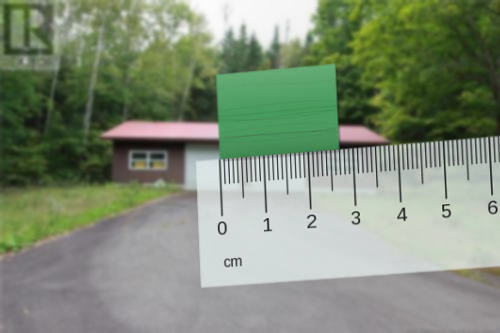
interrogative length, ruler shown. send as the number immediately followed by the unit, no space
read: 2.7cm
